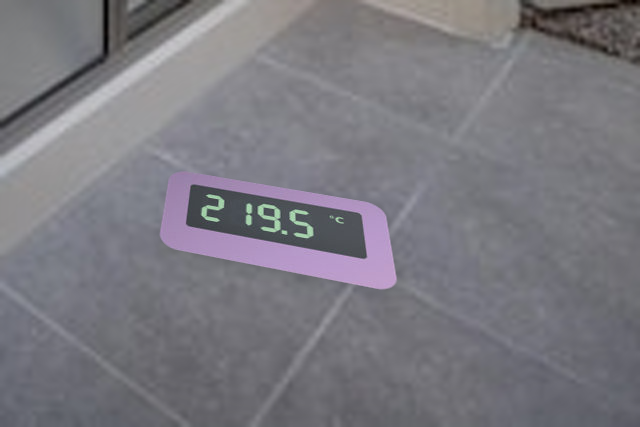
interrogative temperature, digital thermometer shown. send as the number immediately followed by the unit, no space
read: 219.5°C
